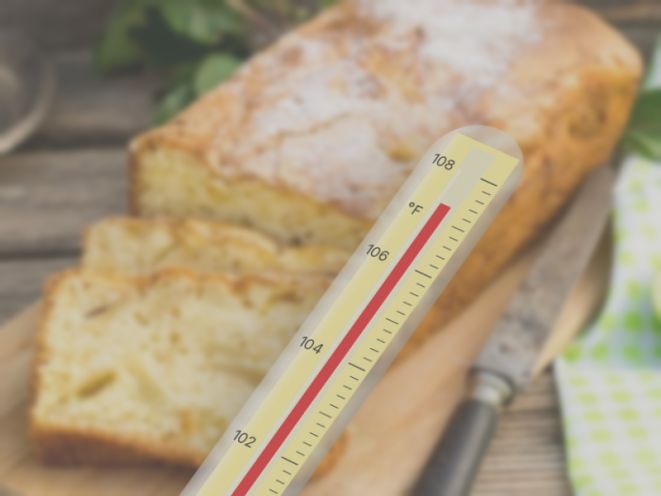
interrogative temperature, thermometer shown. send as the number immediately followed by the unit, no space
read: 107.3°F
